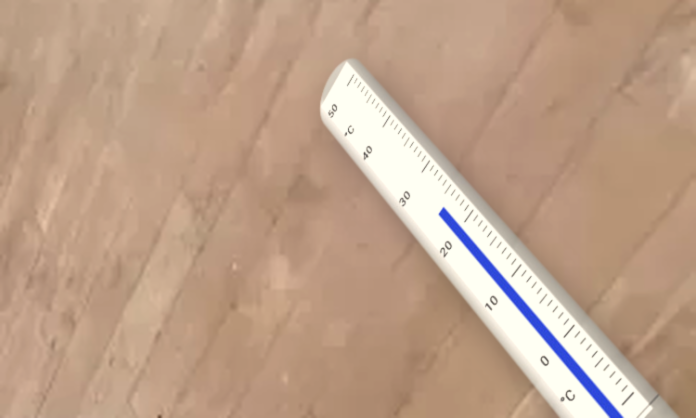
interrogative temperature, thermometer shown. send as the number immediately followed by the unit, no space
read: 24°C
